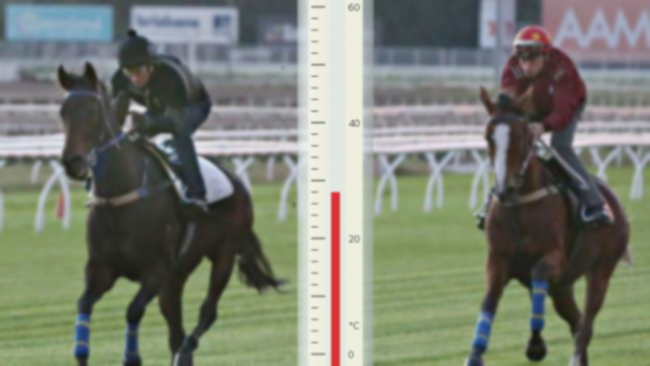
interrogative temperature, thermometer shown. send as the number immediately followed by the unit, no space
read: 28°C
